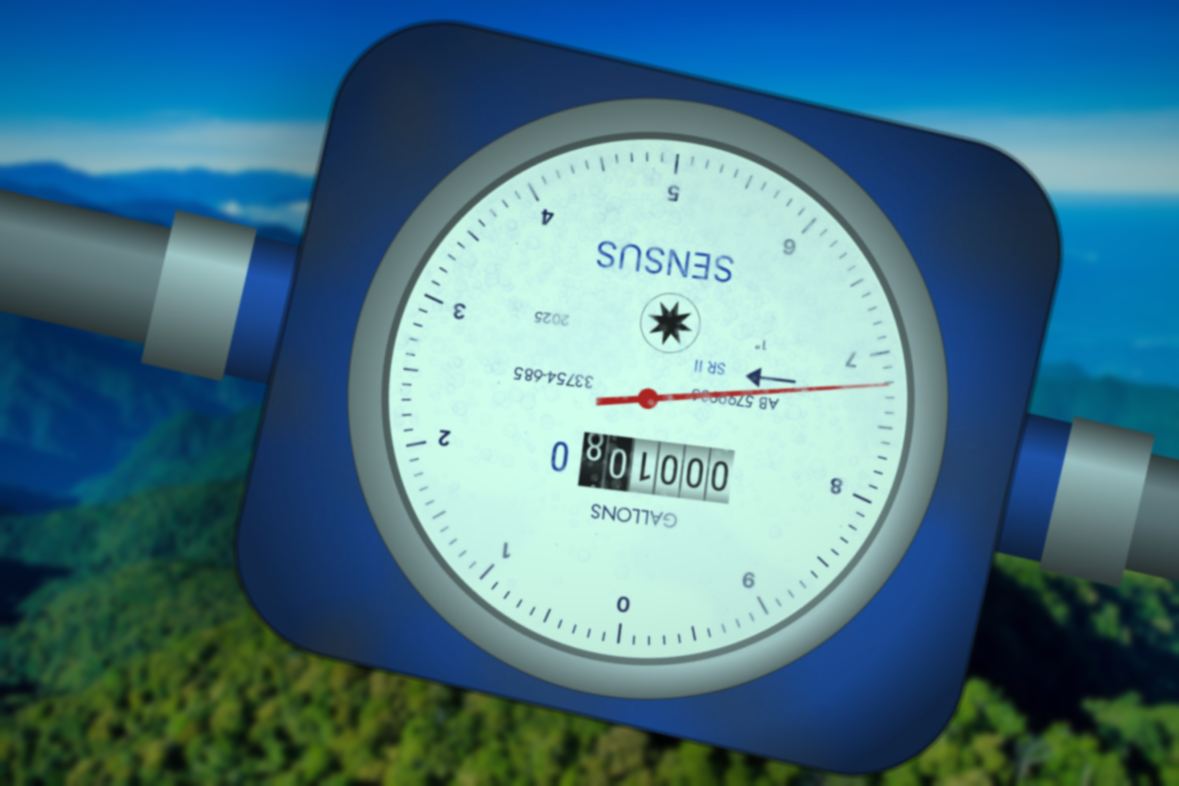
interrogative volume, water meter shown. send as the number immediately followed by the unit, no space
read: 1077.2gal
